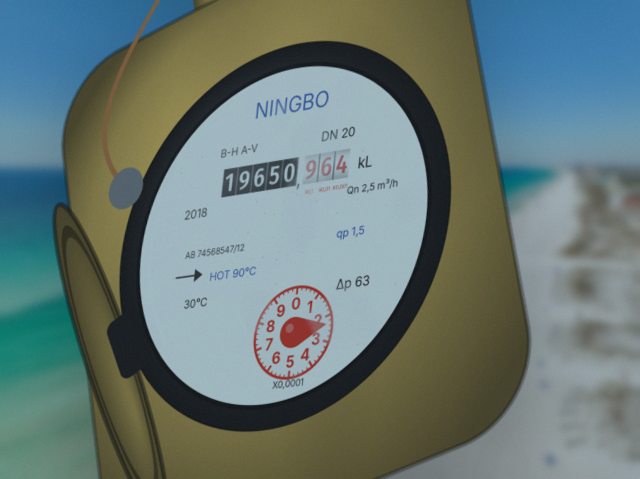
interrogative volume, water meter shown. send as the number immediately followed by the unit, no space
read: 19650.9642kL
